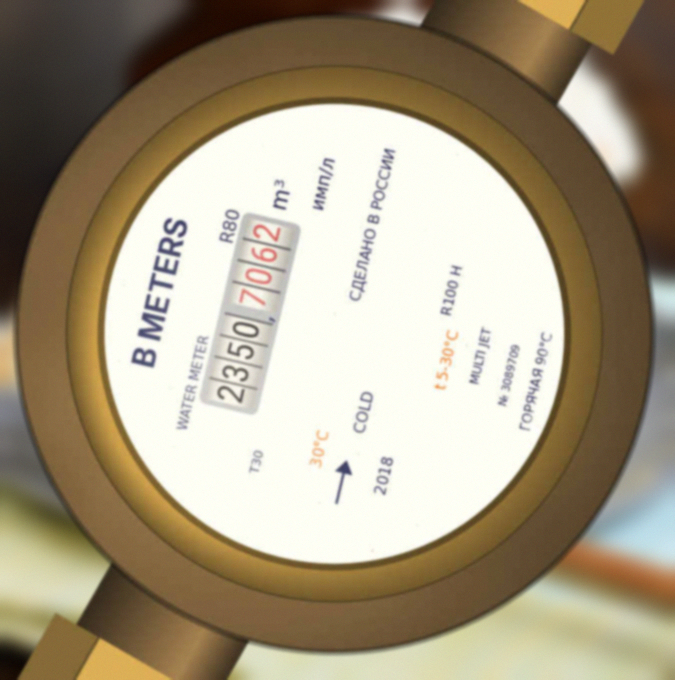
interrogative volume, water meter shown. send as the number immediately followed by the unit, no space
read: 2350.7062m³
